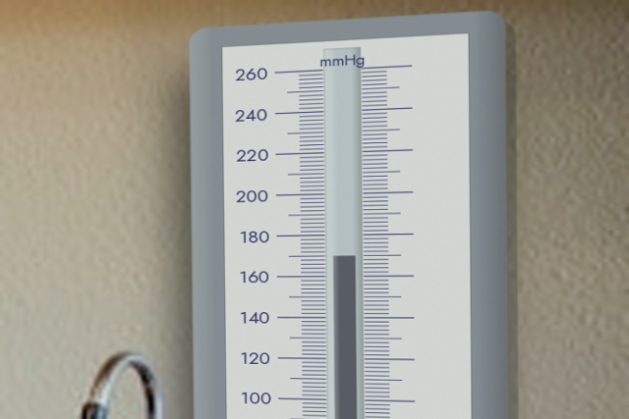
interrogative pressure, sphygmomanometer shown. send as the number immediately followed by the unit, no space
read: 170mmHg
